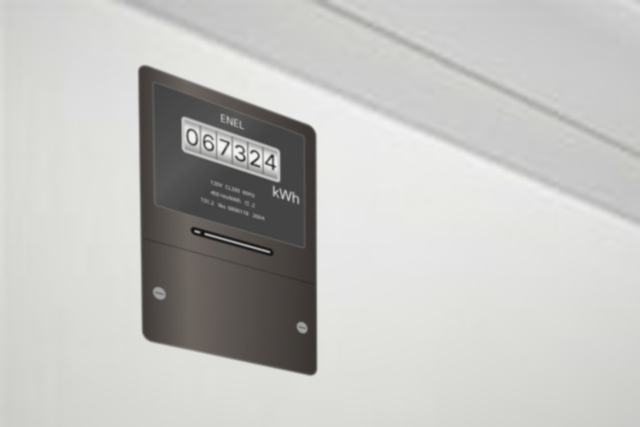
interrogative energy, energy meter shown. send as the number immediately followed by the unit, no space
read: 67324kWh
